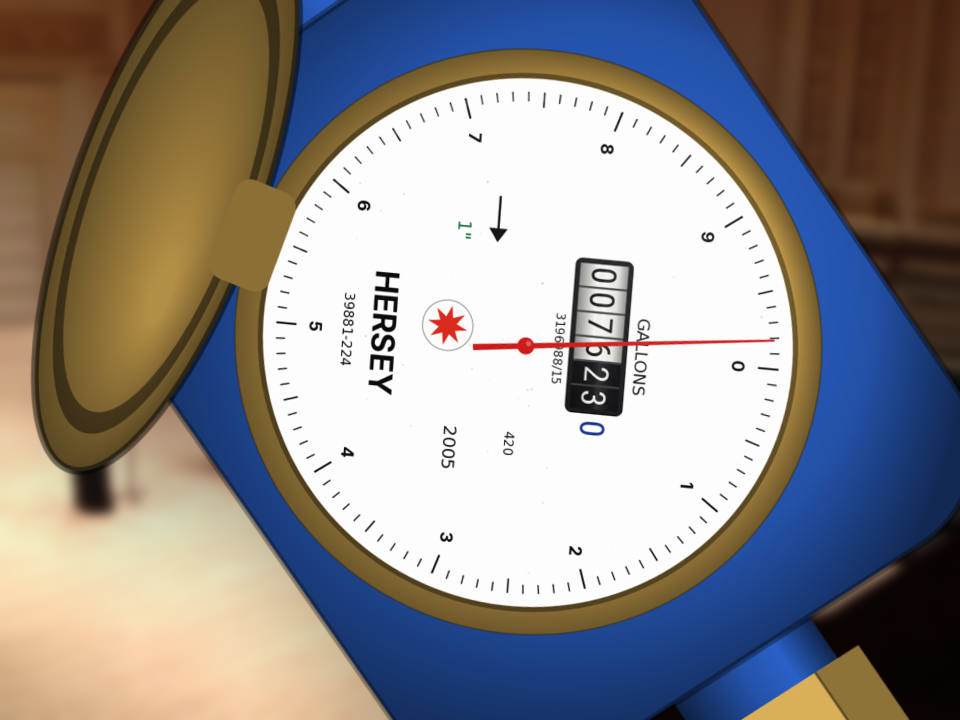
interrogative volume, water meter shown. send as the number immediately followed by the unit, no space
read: 76229.8gal
